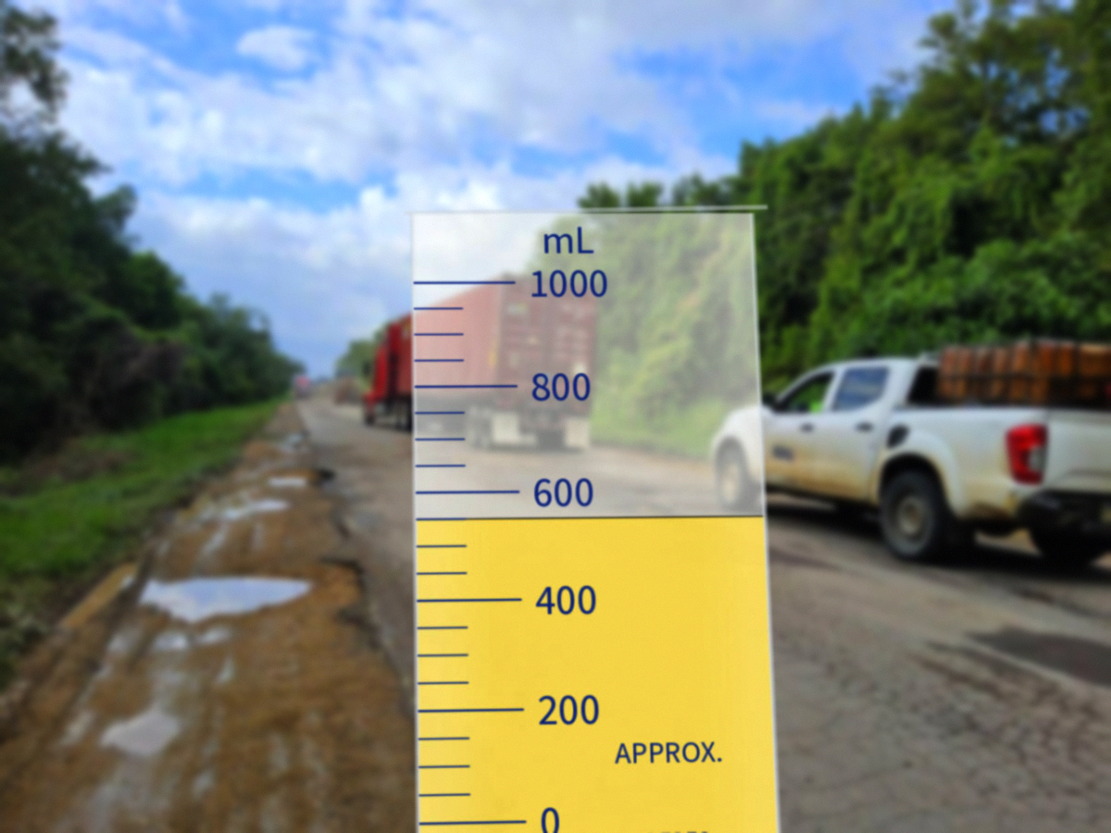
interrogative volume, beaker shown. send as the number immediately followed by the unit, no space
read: 550mL
